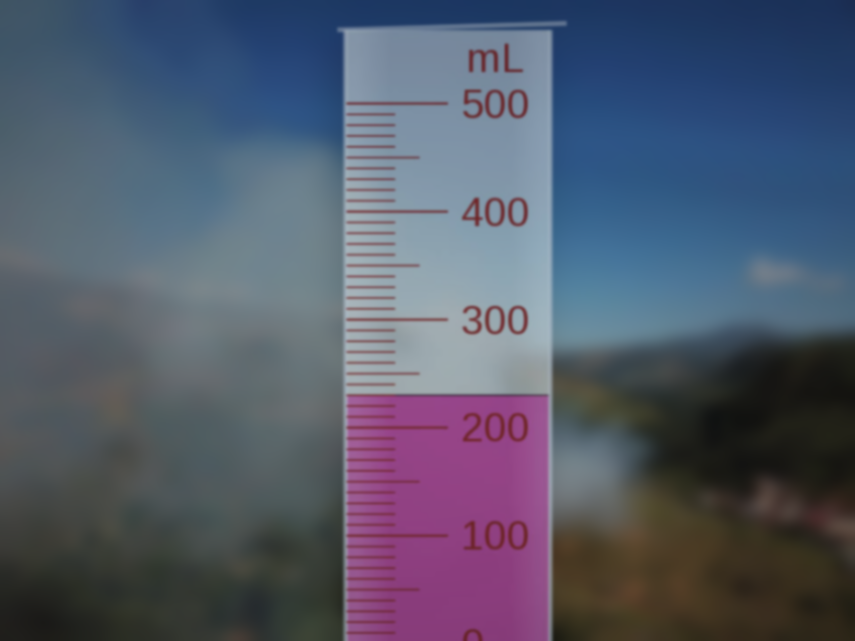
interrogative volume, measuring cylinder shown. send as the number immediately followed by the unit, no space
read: 230mL
